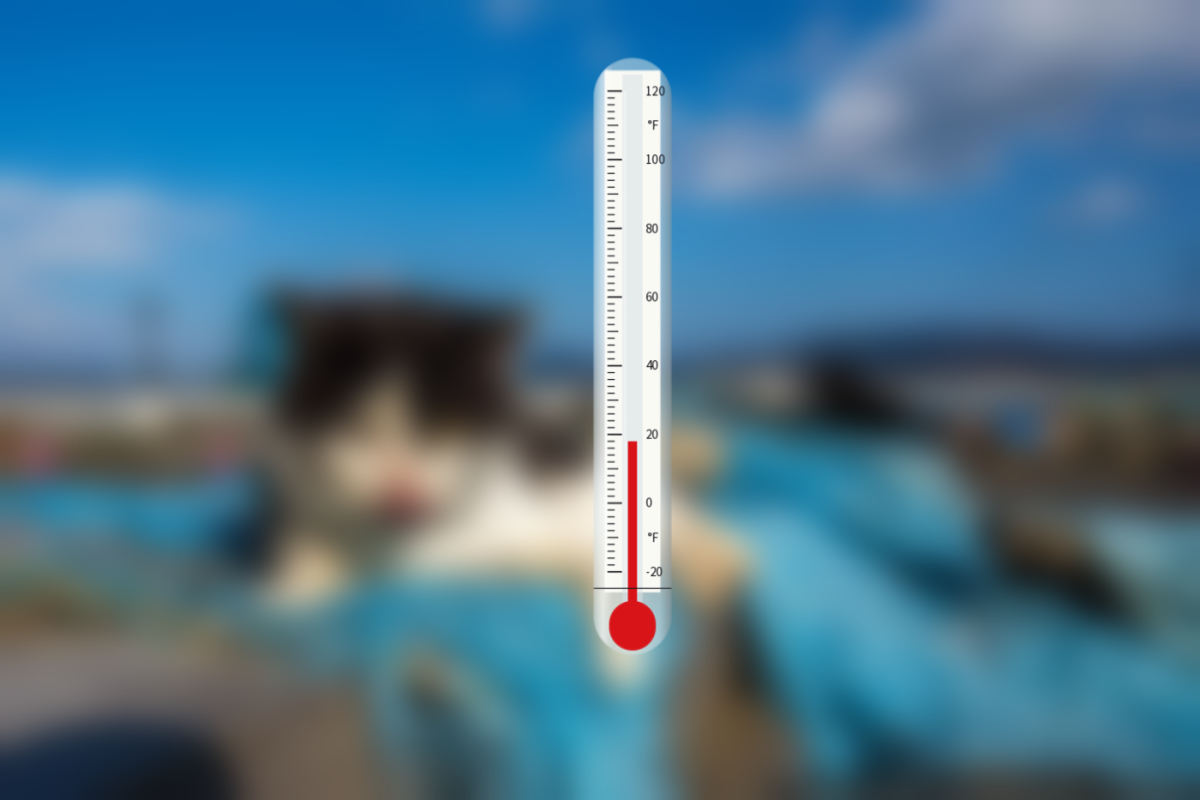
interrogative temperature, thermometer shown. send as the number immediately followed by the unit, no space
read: 18°F
